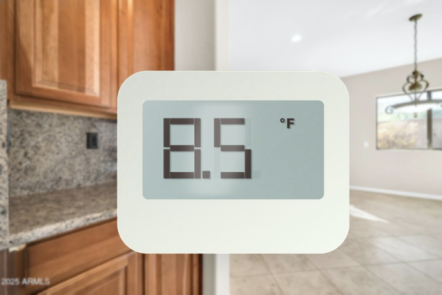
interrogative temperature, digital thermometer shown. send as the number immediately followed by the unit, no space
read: 8.5°F
